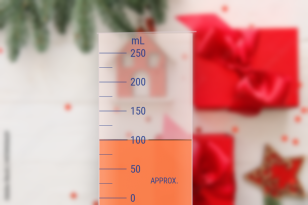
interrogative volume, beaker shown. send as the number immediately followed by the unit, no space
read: 100mL
